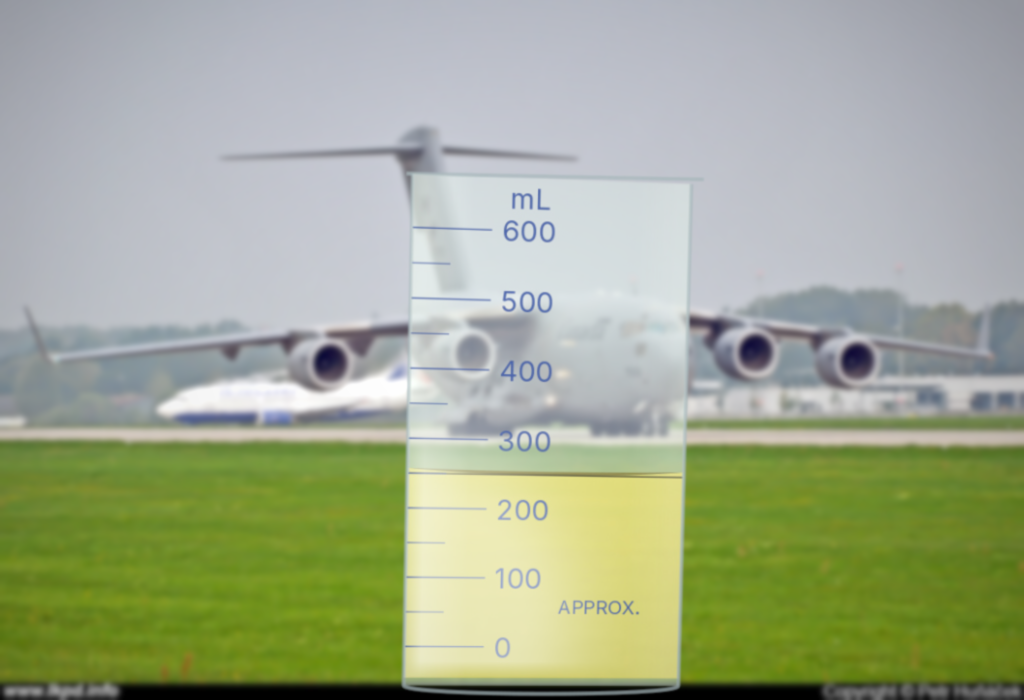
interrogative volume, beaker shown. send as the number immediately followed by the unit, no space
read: 250mL
